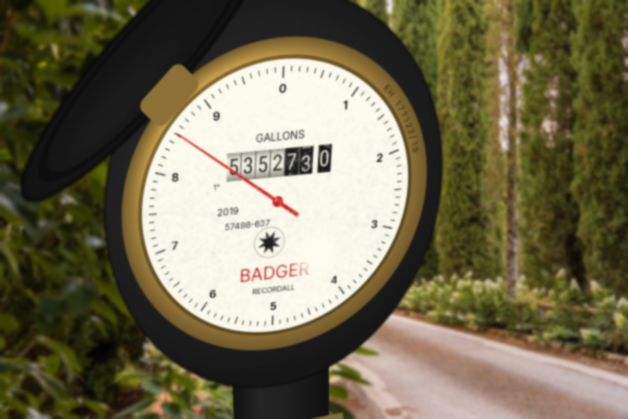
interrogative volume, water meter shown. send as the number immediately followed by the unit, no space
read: 5352728.5gal
